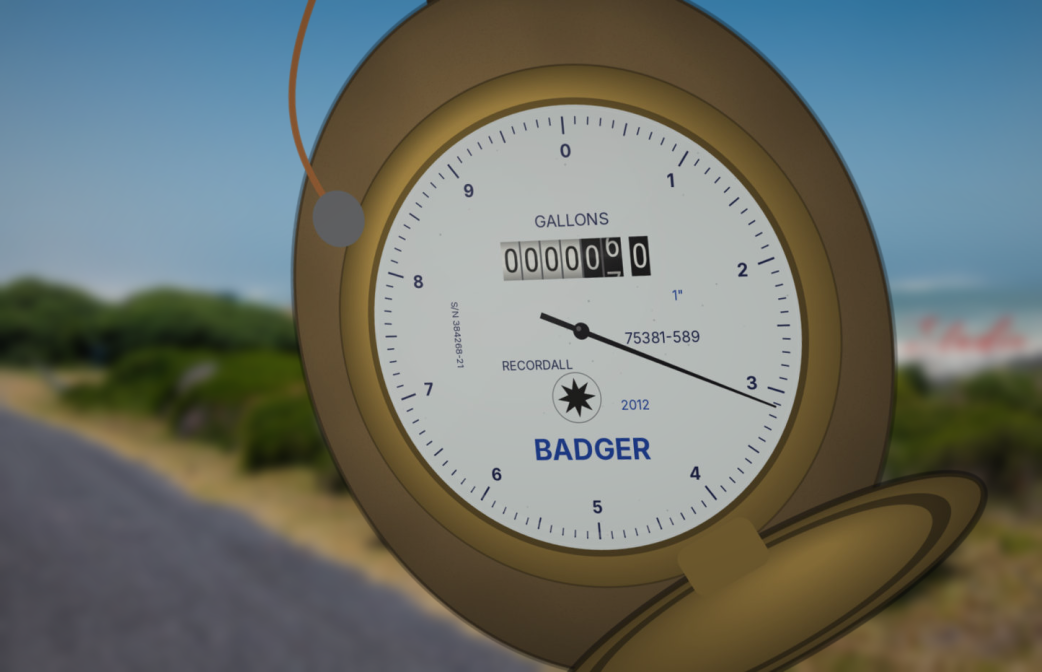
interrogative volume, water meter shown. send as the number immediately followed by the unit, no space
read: 63.1gal
